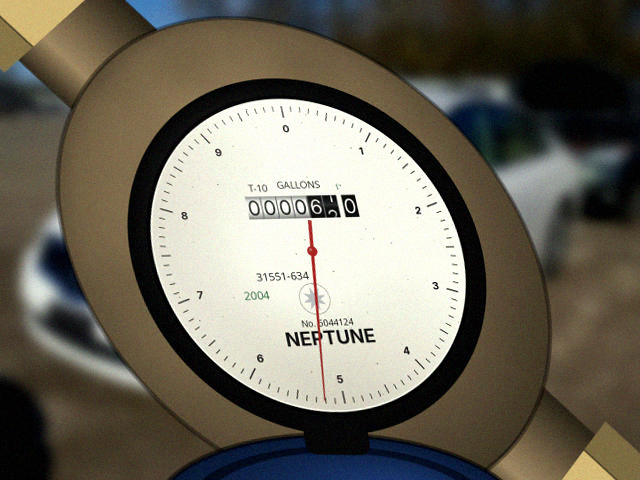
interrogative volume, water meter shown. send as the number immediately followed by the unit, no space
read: 615.2gal
